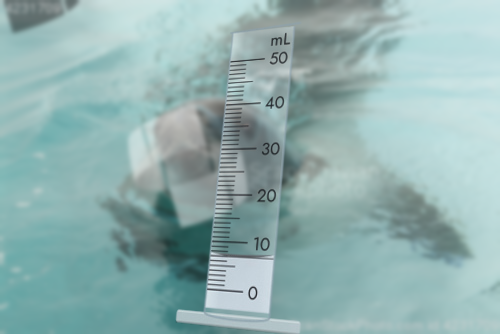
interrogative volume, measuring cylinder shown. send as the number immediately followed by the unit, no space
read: 7mL
